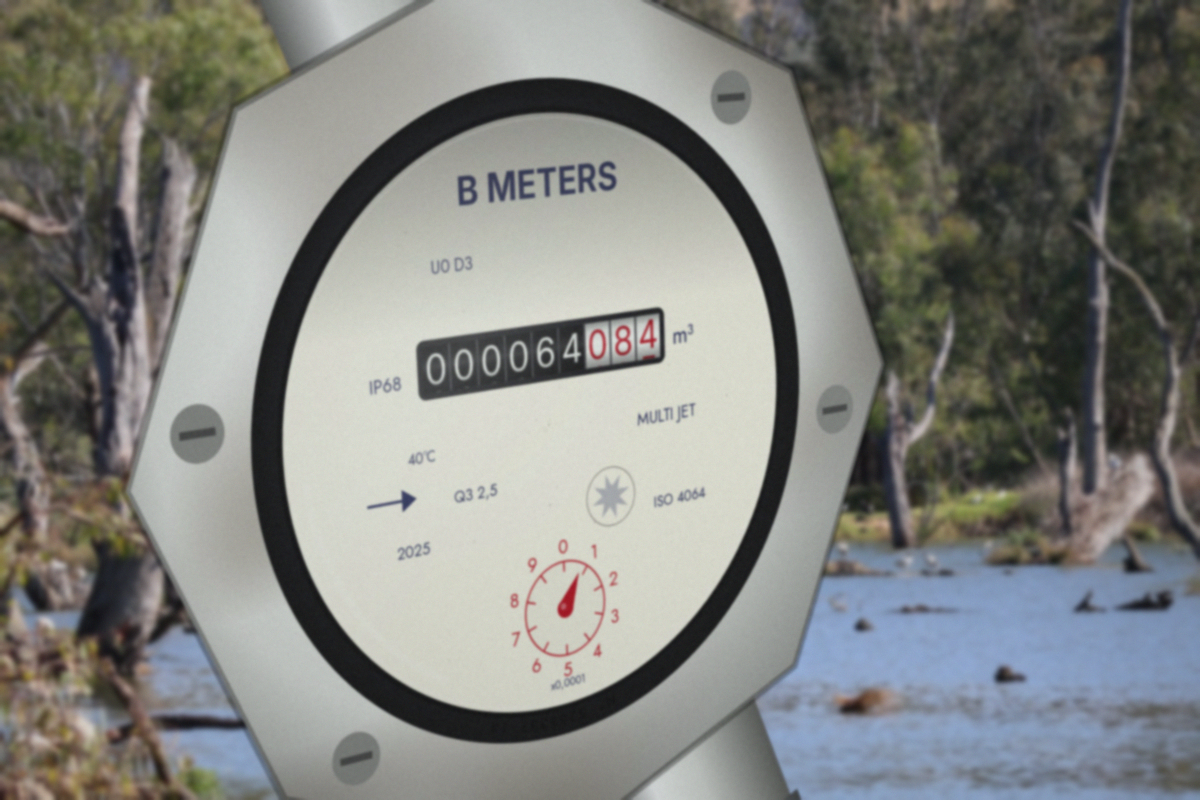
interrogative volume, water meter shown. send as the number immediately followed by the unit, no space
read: 64.0840m³
